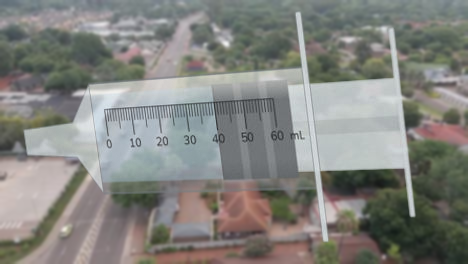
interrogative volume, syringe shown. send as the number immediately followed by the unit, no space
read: 40mL
